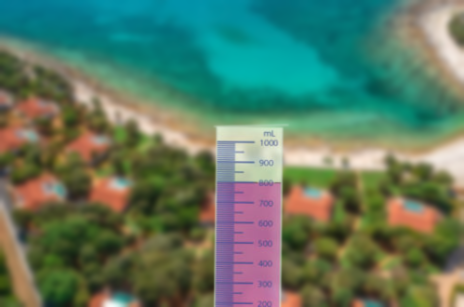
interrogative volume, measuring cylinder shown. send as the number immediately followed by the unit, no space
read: 800mL
